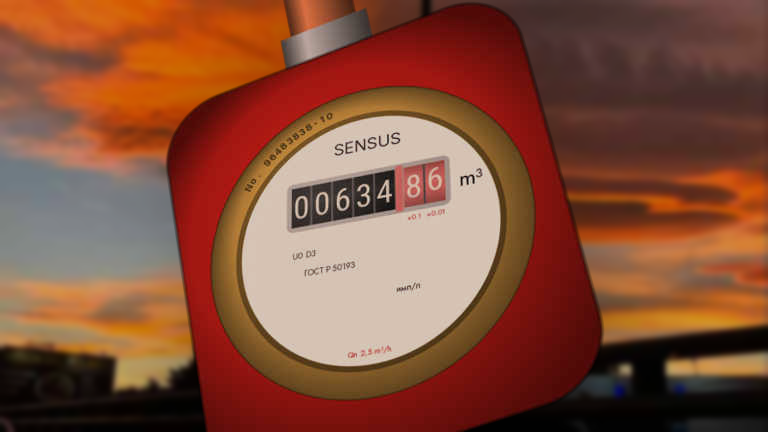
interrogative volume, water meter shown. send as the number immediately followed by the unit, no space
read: 634.86m³
